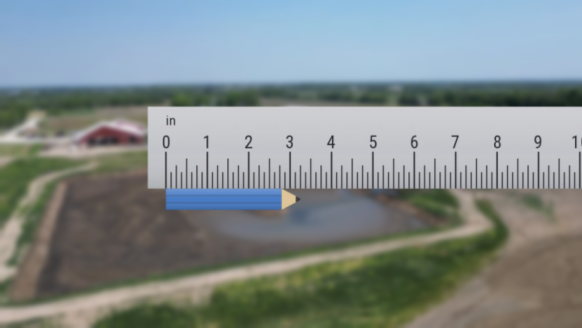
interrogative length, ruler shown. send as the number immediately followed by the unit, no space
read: 3.25in
